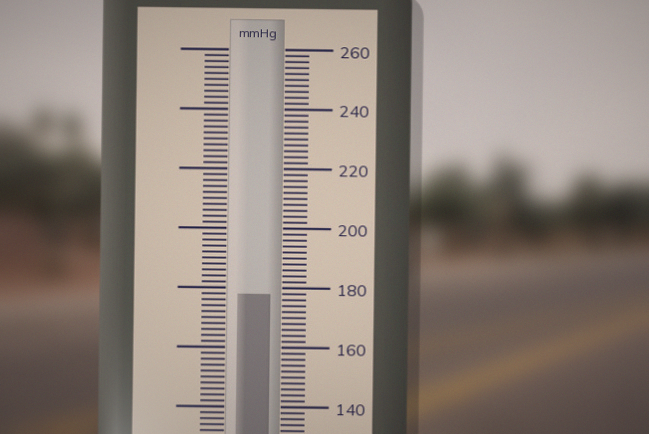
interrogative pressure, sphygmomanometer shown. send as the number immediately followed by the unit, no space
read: 178mmHg
